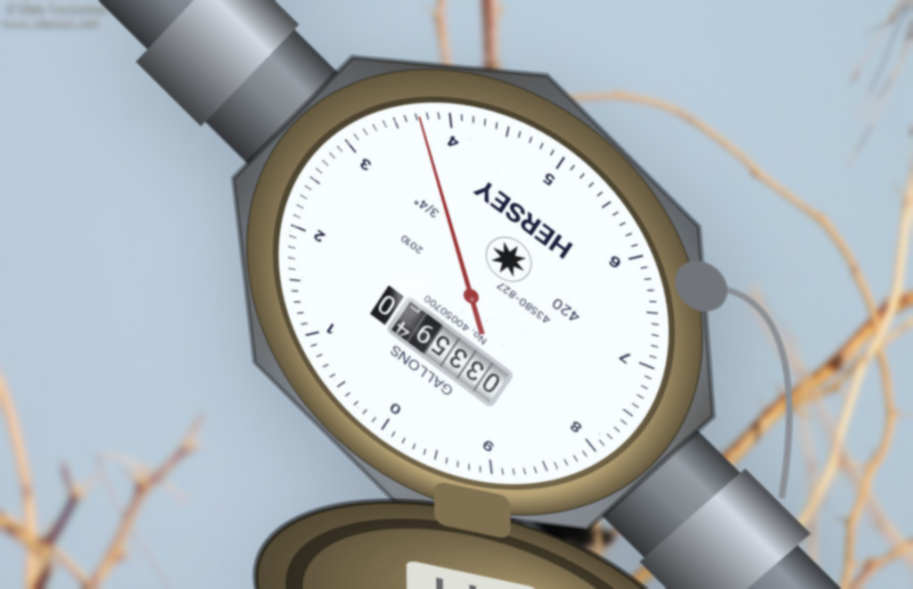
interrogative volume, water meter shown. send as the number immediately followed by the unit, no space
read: 335943.7gal
